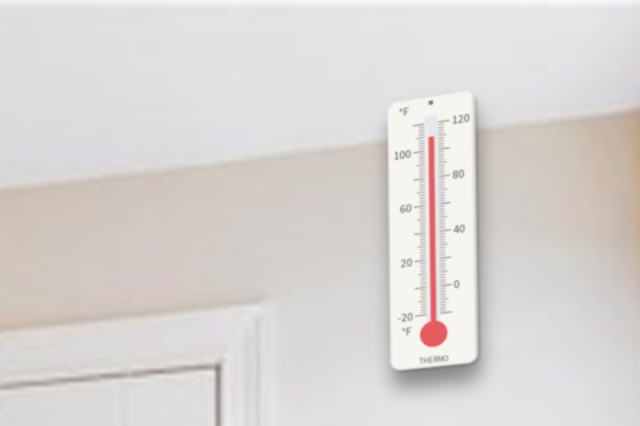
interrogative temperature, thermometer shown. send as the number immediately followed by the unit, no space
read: 110°F
